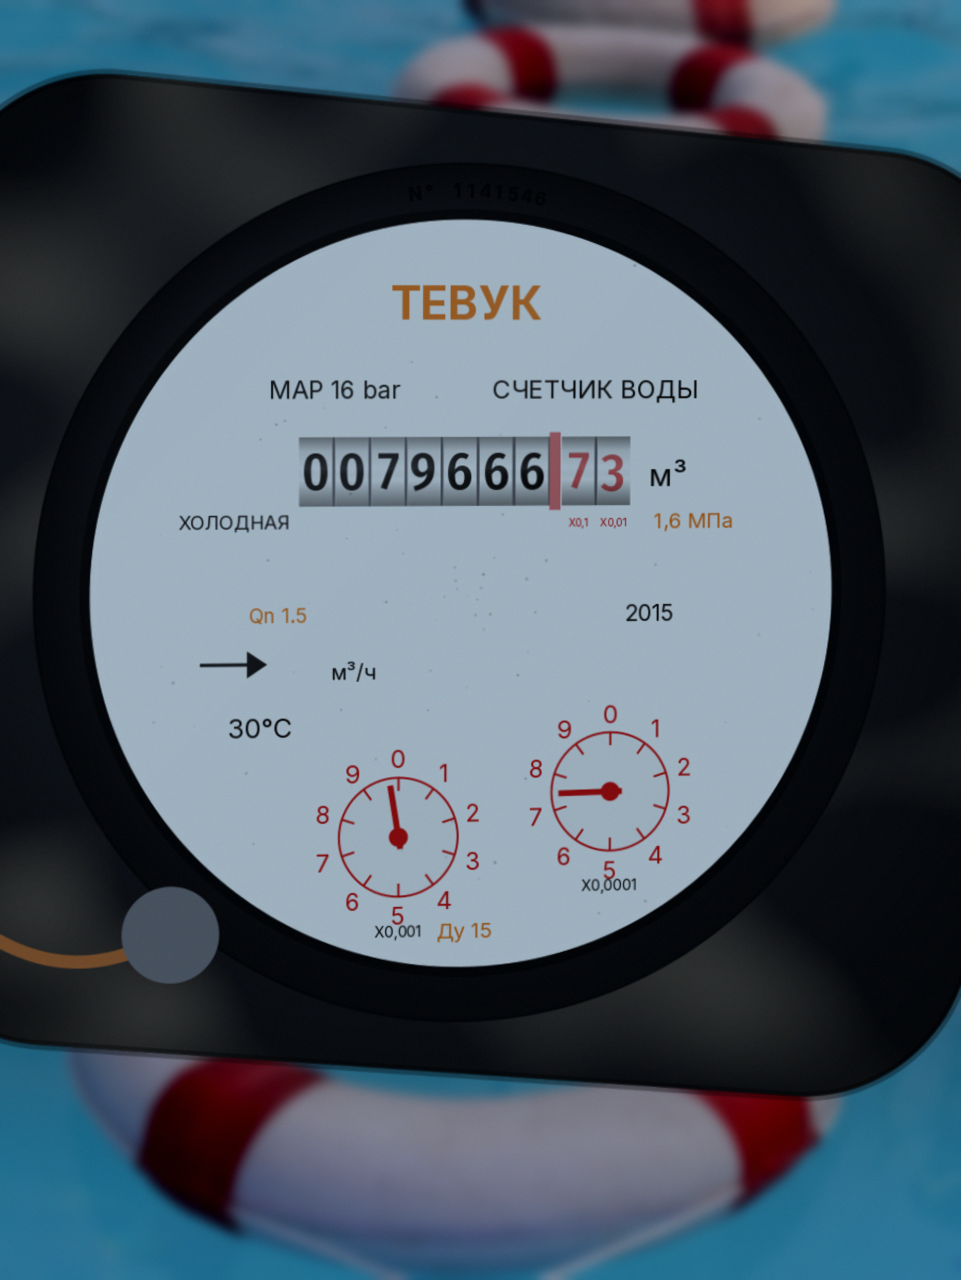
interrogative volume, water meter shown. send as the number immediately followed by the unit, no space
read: 79666.7297m³
